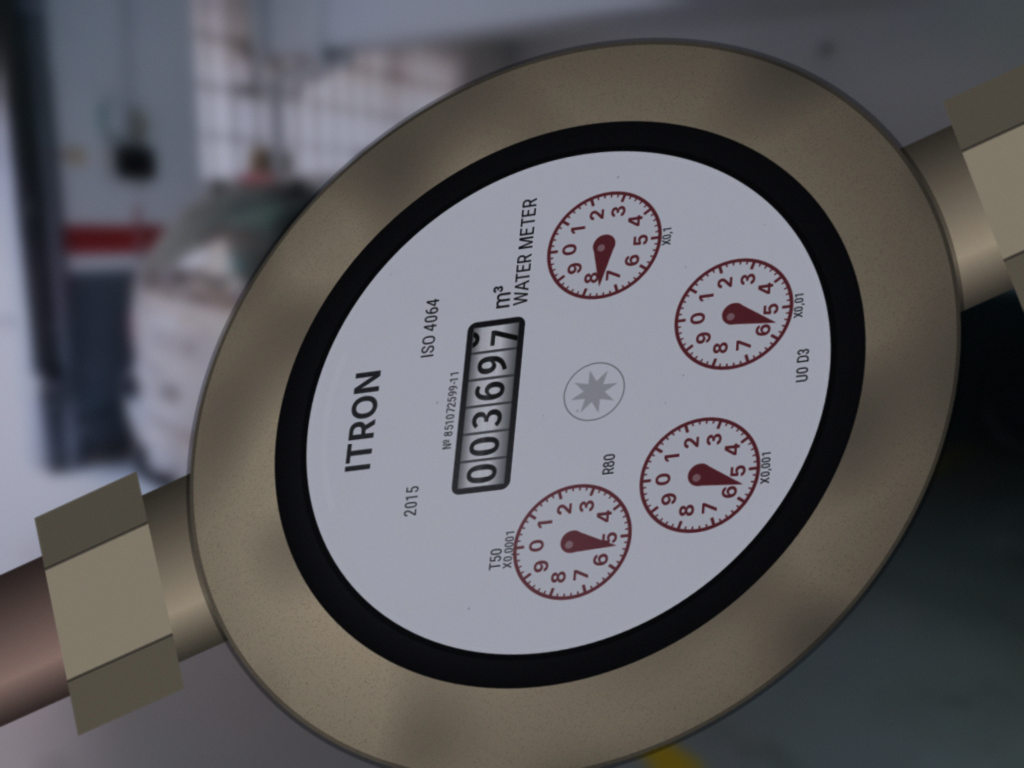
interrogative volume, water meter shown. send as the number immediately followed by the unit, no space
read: 3696.7555m³
